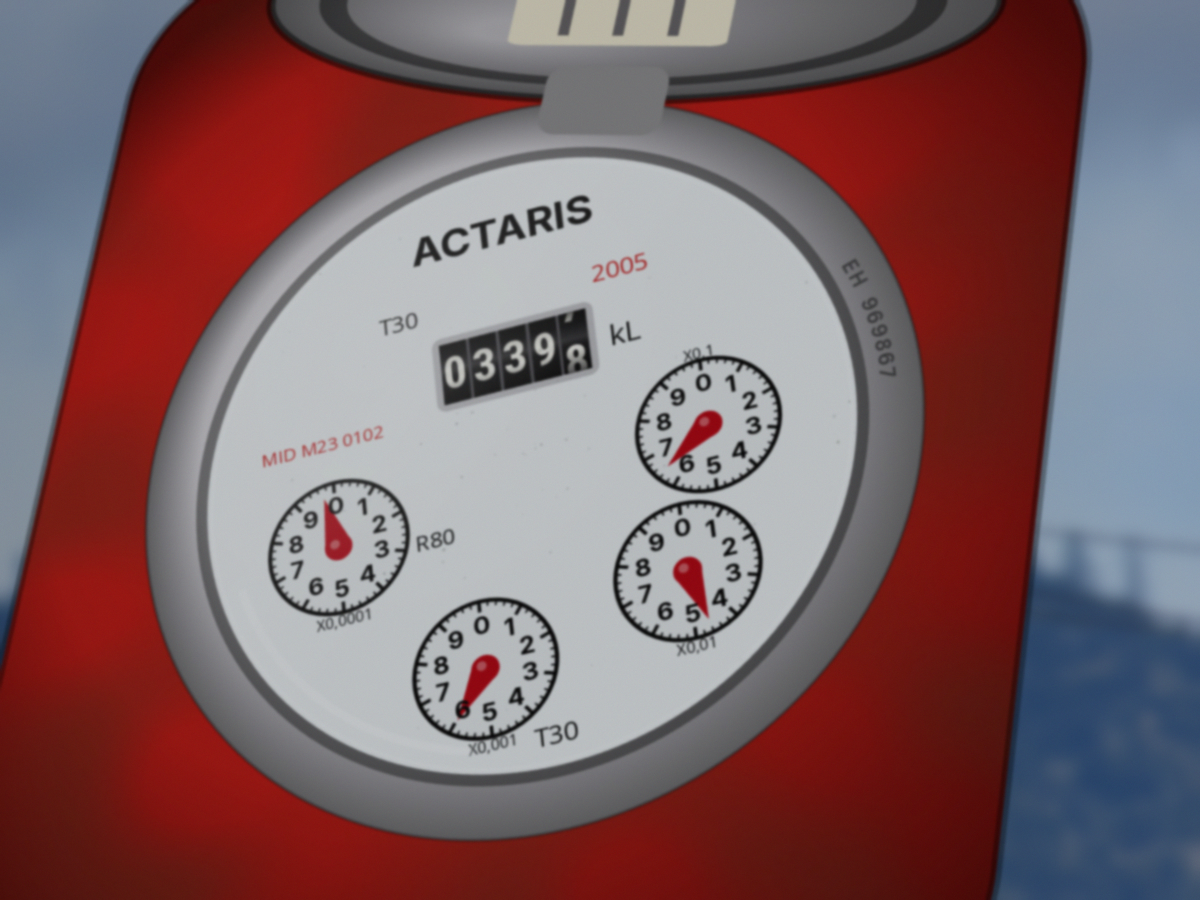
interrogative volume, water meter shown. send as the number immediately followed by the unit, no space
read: 3397.6459kL
